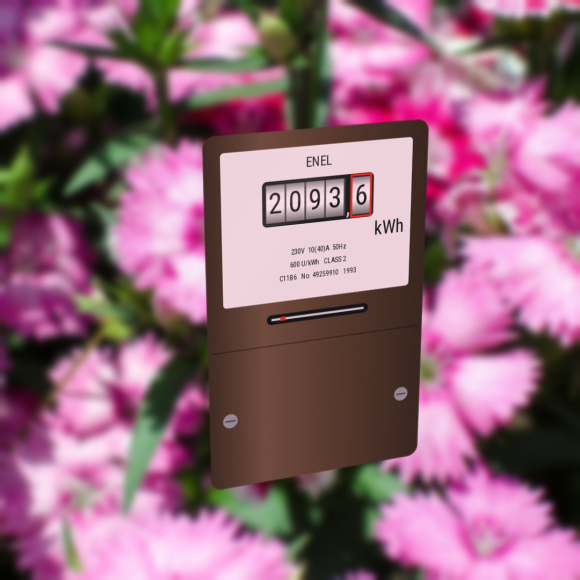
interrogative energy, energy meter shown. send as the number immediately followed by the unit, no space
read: 2093.6kWh
